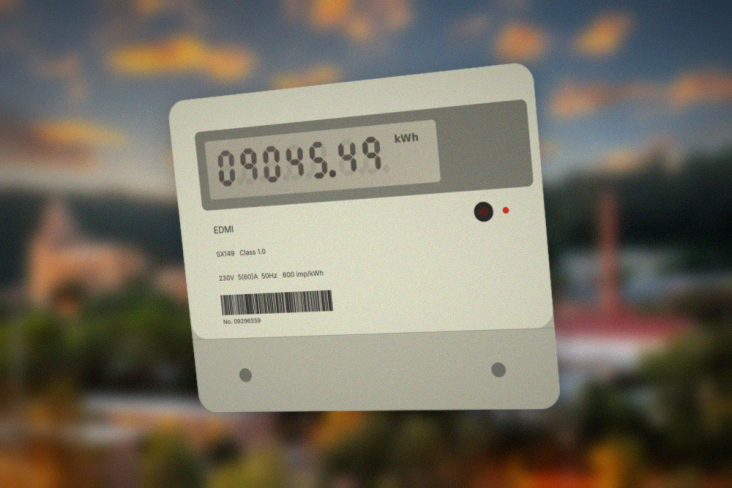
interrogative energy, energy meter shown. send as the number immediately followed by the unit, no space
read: 9045.49kWh
